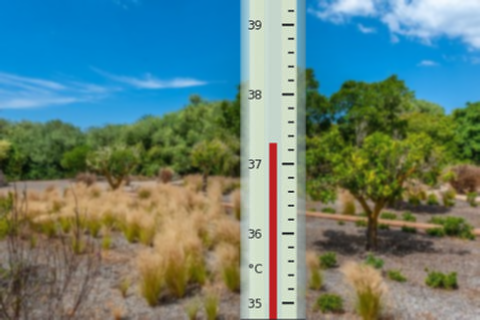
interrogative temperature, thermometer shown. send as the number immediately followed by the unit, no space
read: 37.3°C
